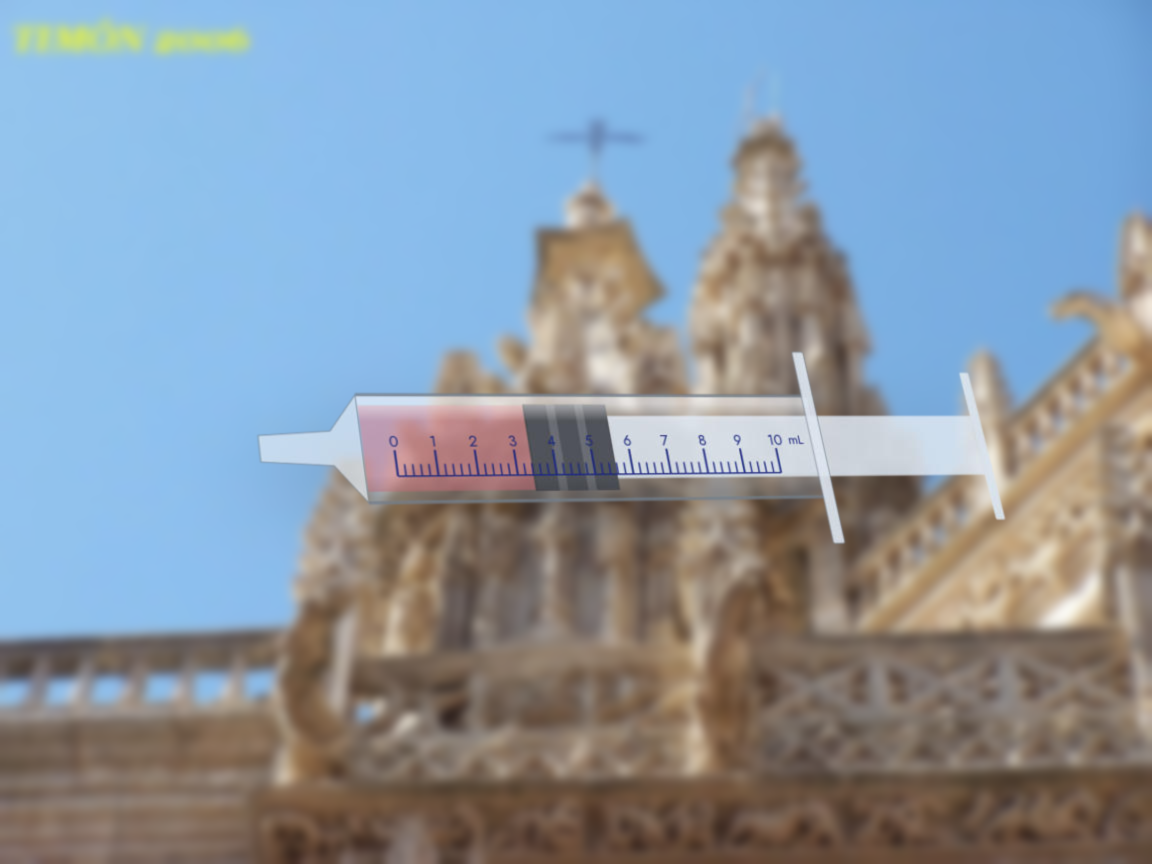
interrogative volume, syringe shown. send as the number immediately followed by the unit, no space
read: 3.4mL
